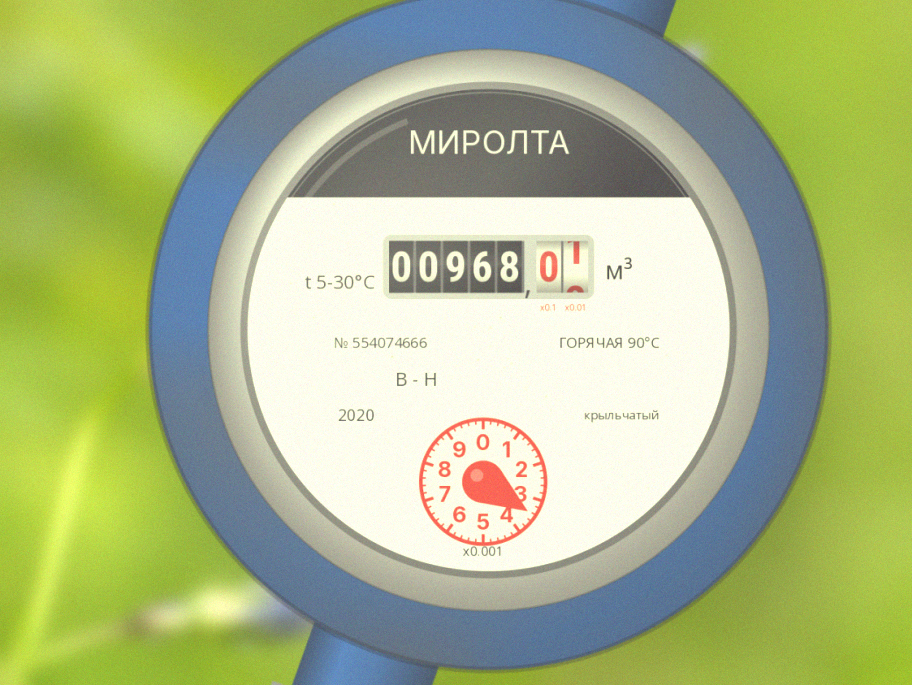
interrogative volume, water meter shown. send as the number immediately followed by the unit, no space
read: 968.013m³
